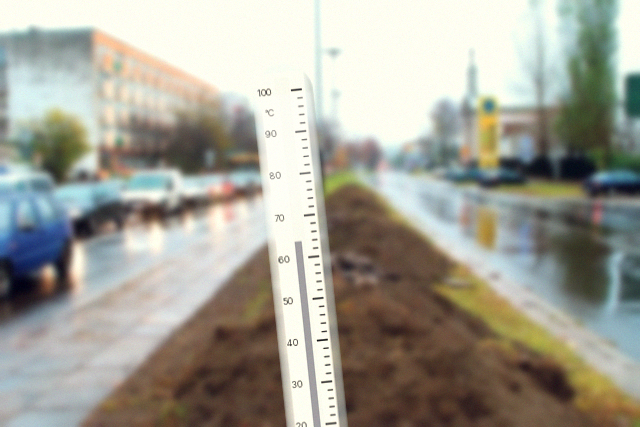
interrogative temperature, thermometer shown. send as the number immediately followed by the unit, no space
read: 64°C
